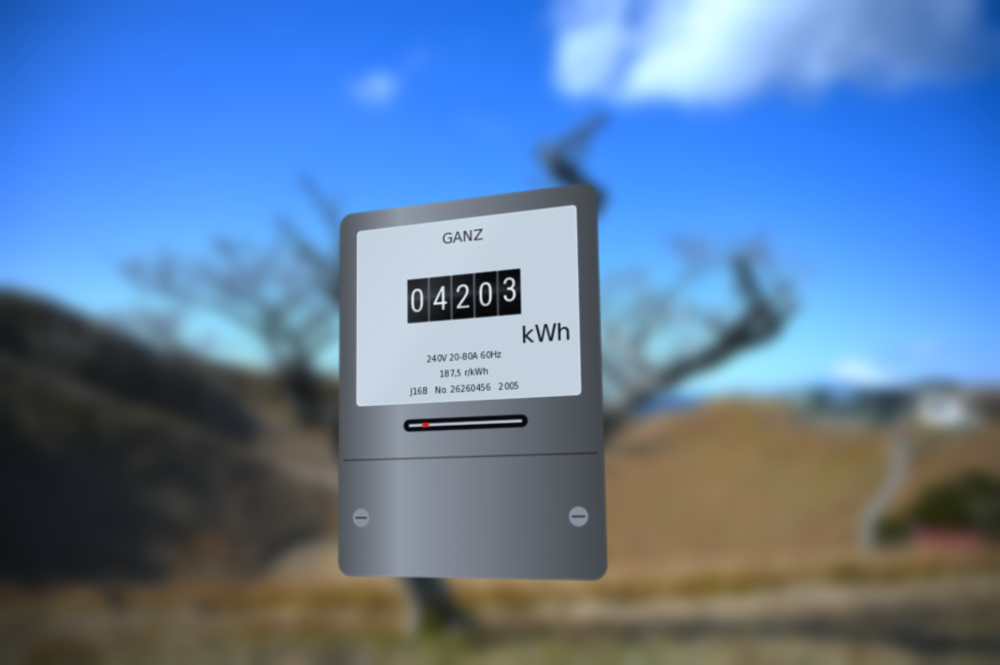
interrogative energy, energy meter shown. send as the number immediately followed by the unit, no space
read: 4203kWh
